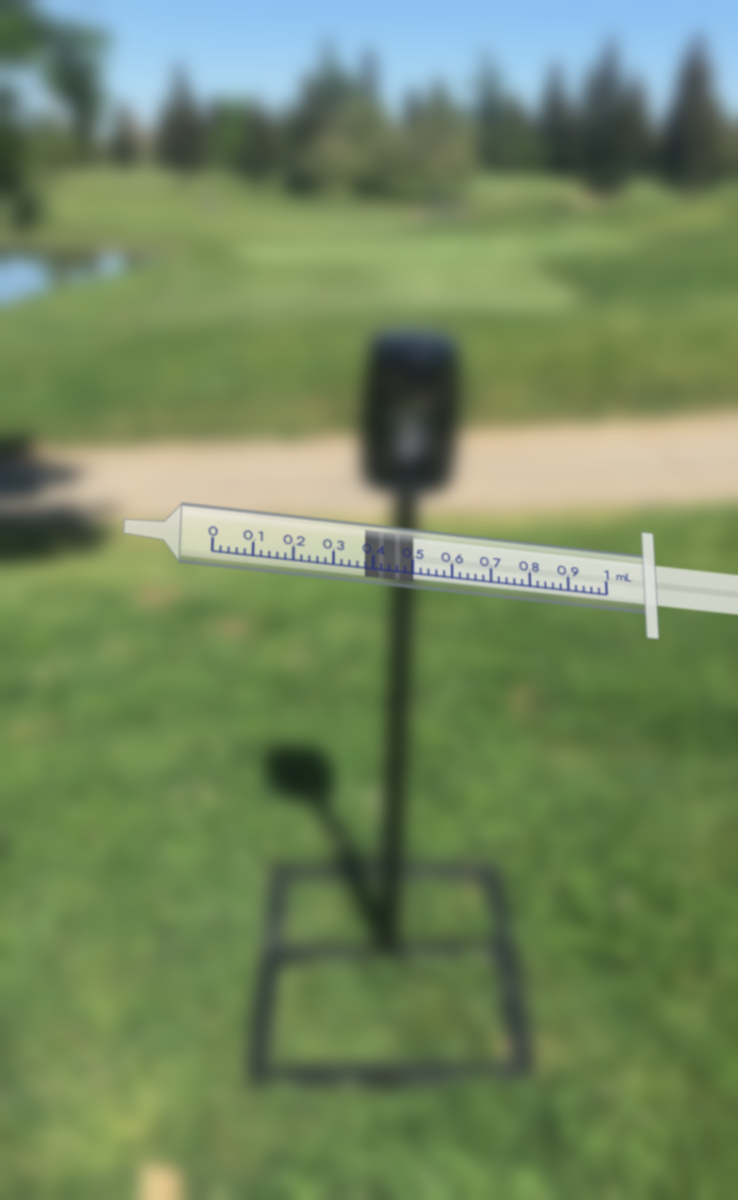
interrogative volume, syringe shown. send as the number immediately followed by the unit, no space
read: 0.38mL
